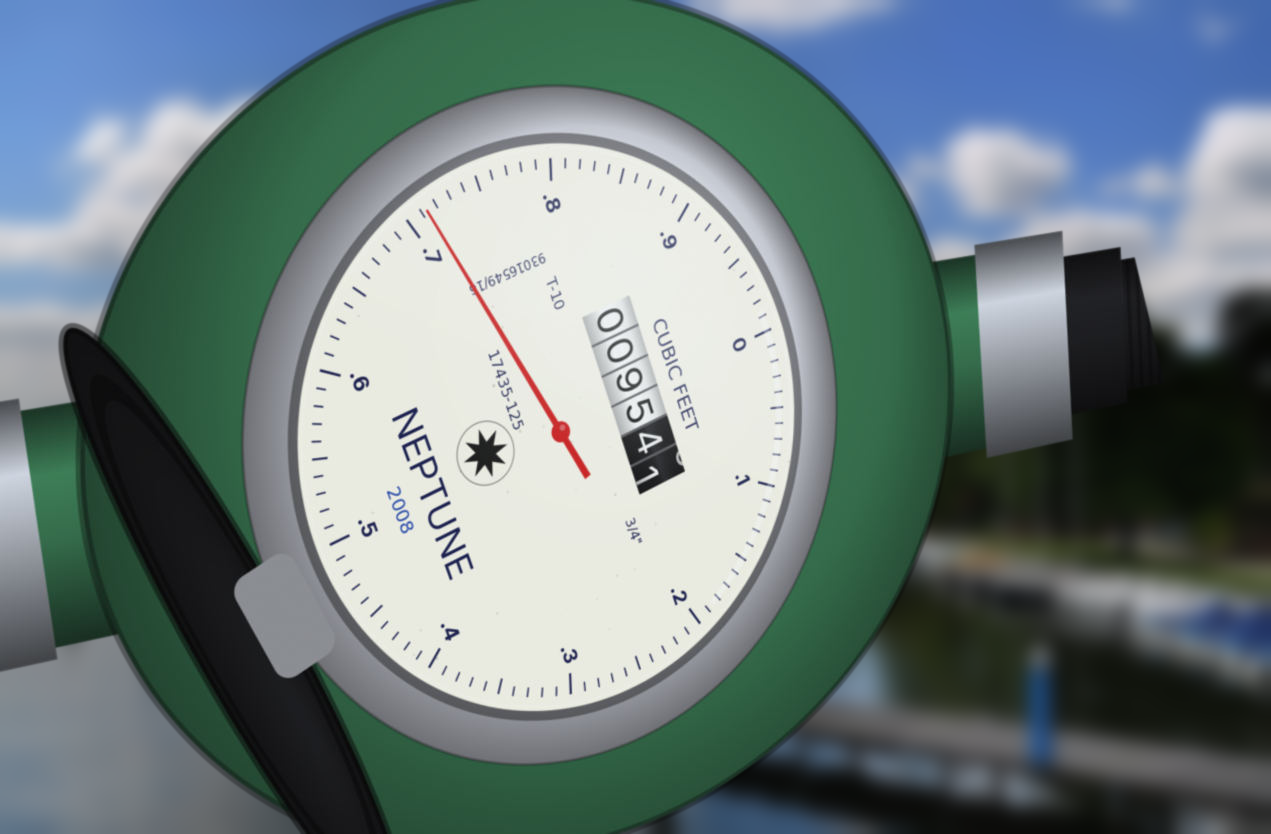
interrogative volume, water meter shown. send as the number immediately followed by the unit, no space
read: 9540.71ft³
